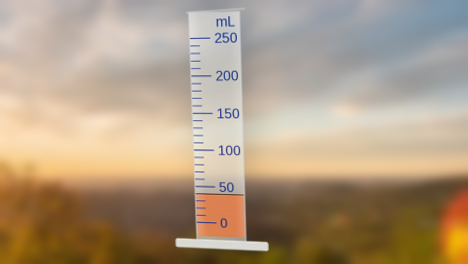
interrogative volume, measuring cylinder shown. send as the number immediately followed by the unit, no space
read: 40mL
